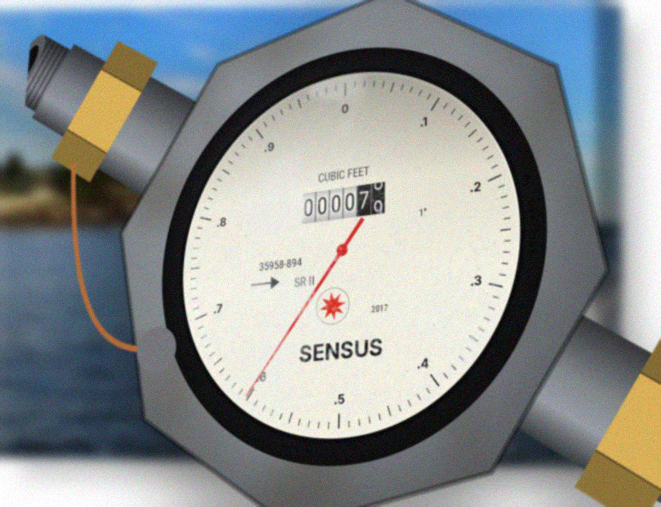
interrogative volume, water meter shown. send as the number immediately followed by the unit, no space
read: 78.60ft³
